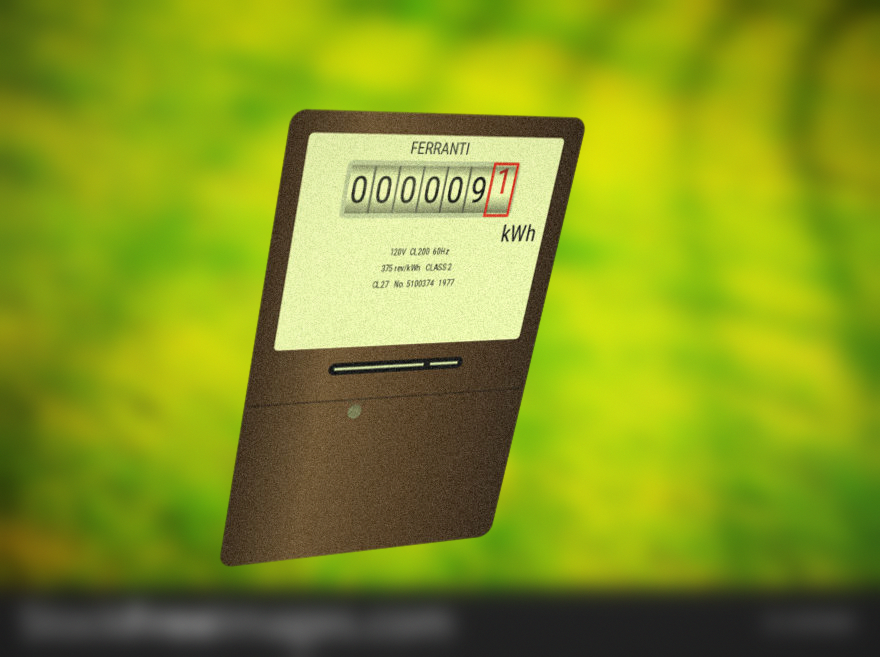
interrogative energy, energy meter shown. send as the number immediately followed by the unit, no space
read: 9.1kWh
